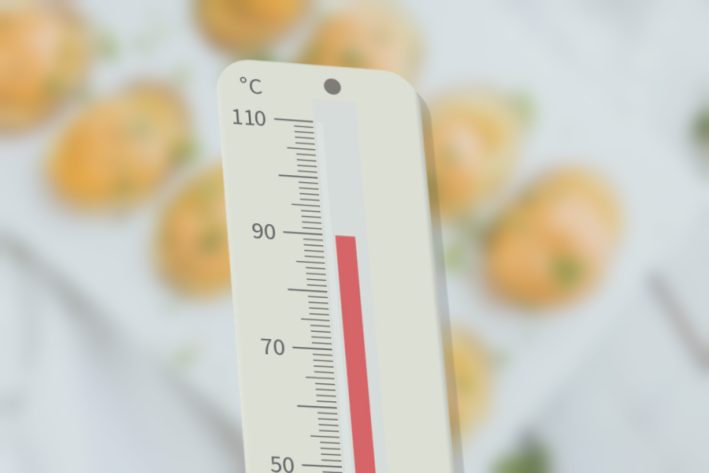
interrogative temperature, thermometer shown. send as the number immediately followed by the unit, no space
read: 90°C
